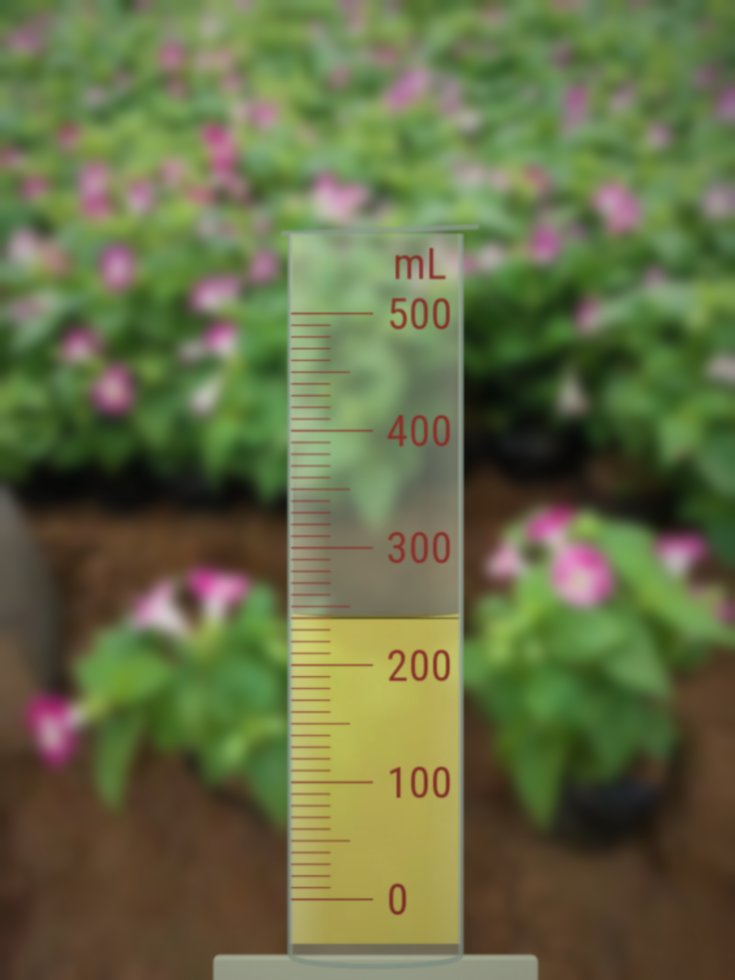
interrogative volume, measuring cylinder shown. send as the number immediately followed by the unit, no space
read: 240mL
